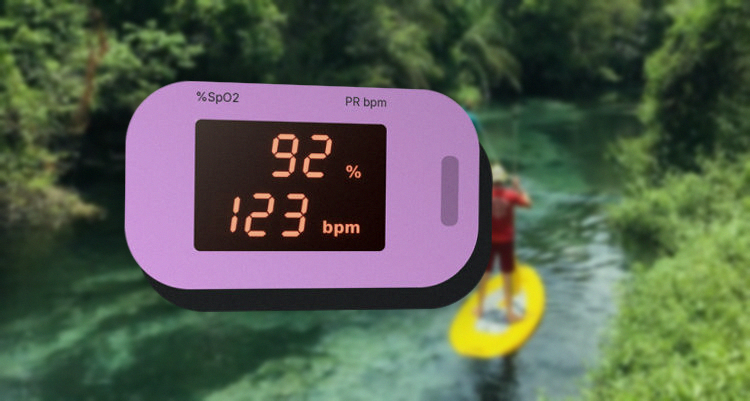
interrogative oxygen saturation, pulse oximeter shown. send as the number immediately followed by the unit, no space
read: 92%
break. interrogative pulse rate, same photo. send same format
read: 123bpm
